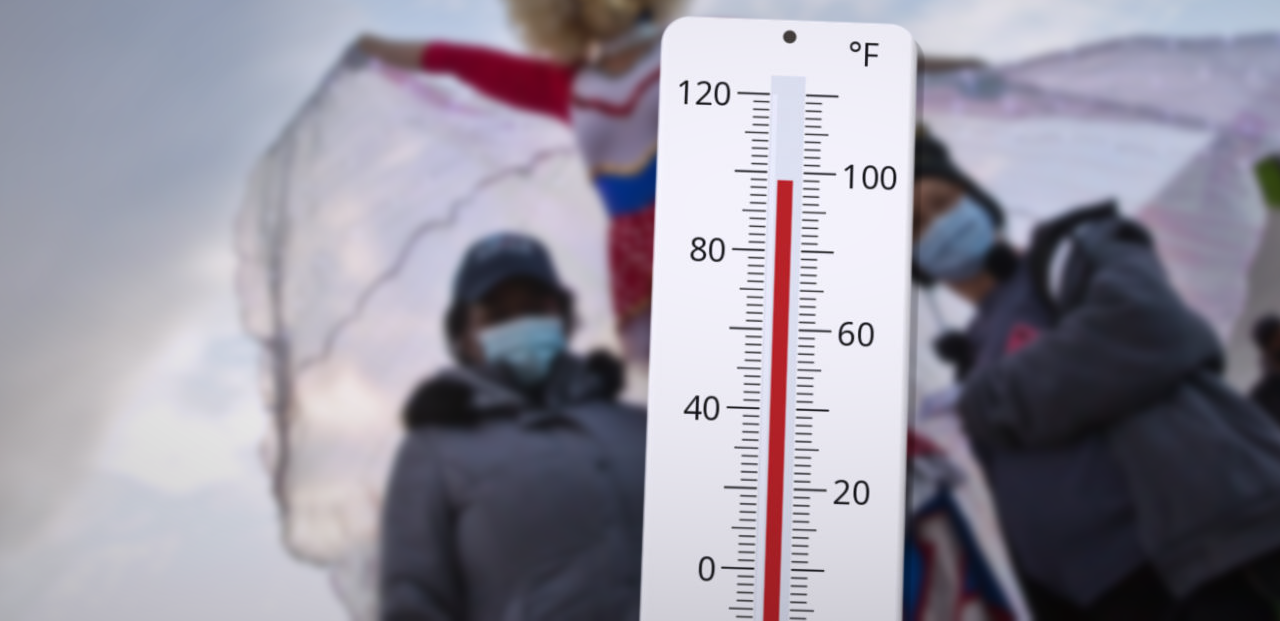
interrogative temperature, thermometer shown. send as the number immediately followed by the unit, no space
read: 98°F
